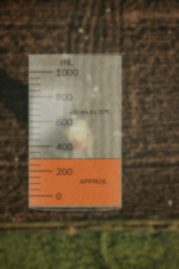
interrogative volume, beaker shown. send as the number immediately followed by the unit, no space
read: 300mL
